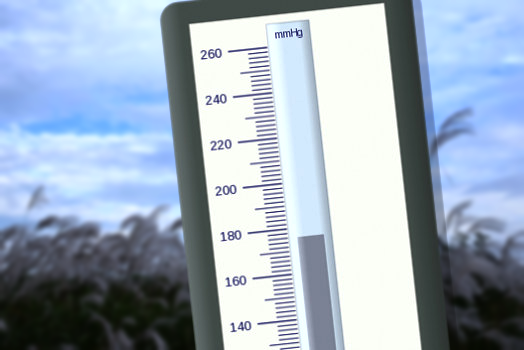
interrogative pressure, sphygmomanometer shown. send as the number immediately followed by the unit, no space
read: 176mmHg
